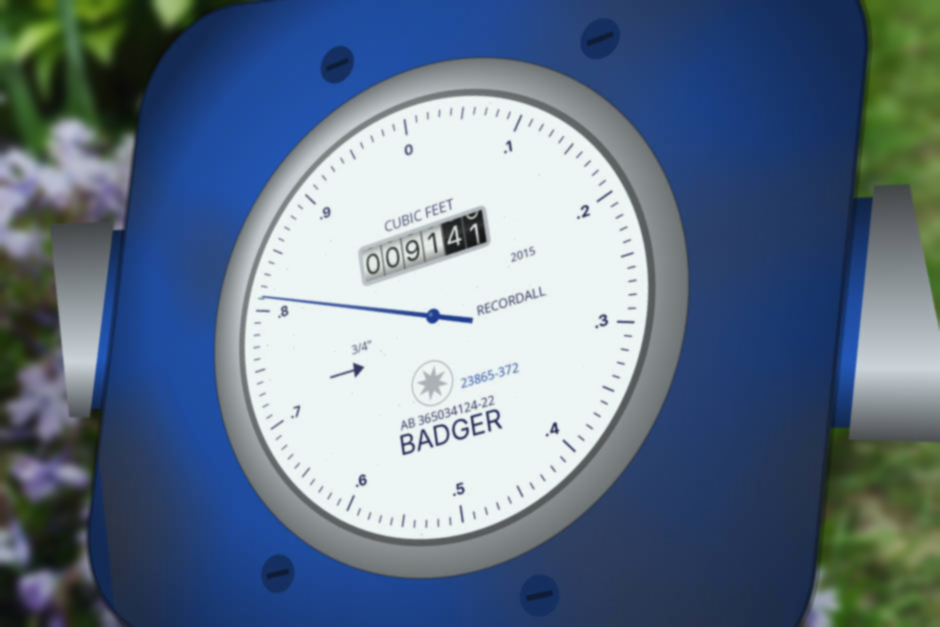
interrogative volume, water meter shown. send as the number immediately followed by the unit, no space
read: 9140.81ft³
